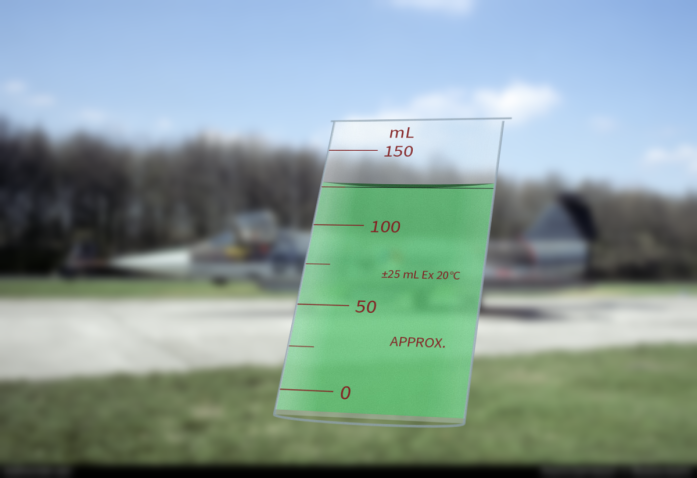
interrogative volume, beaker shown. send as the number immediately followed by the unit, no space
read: 125mL
